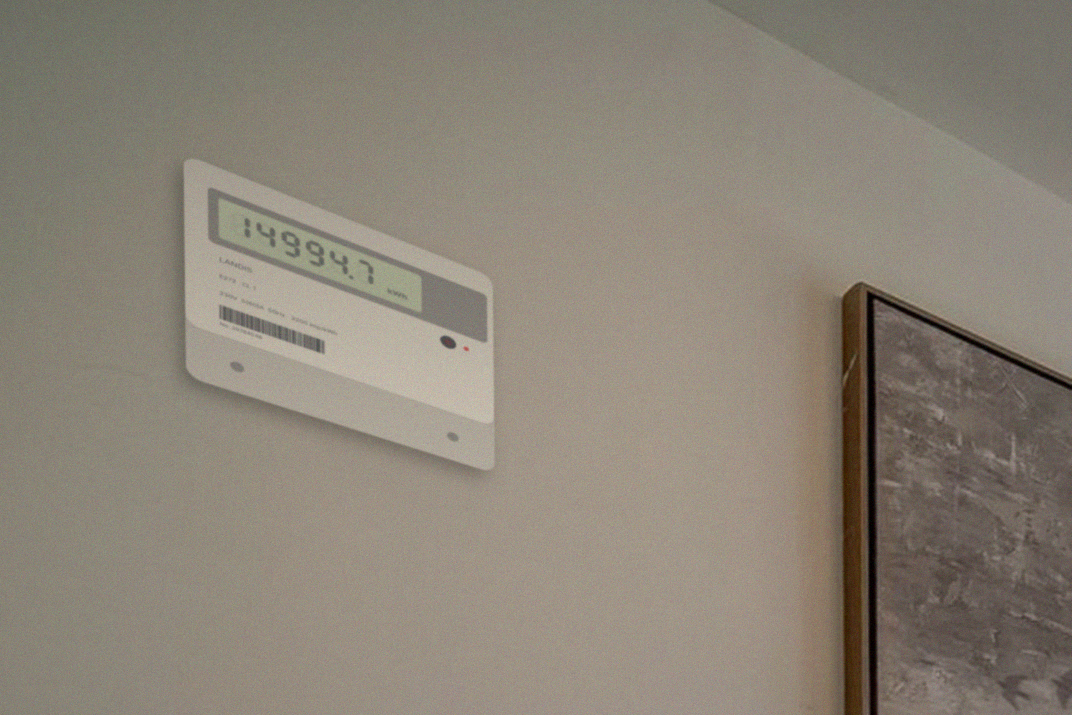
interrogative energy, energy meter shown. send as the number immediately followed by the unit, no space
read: 14994.7kWh
